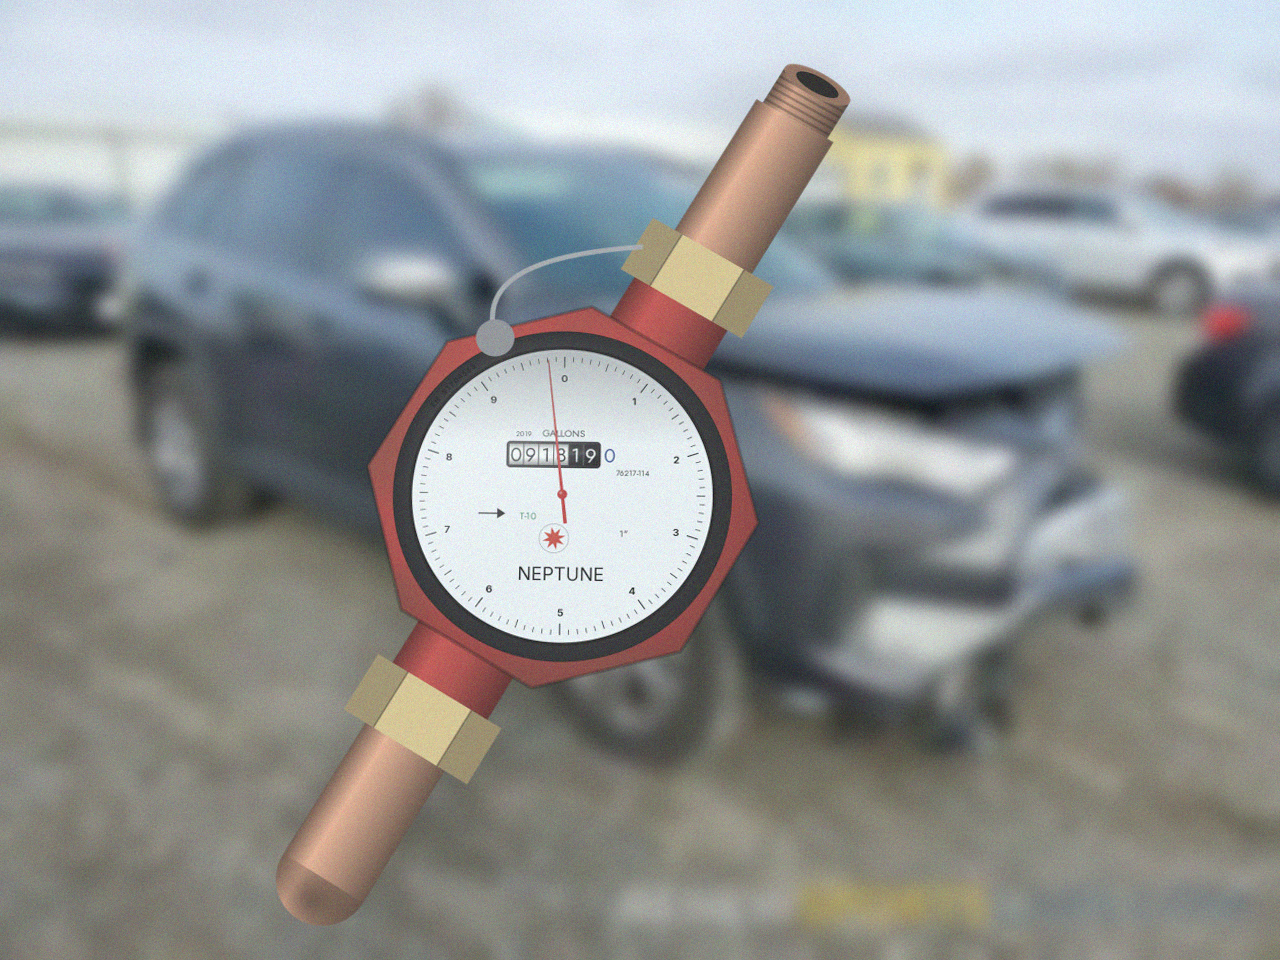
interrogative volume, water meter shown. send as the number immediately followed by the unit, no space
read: 918189.8gal
